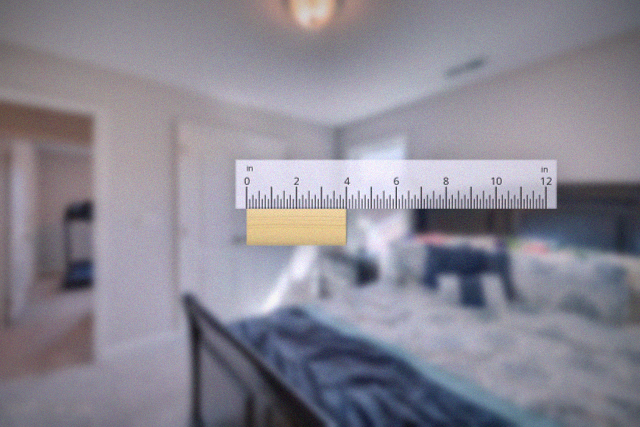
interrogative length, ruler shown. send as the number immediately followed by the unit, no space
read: 4in
